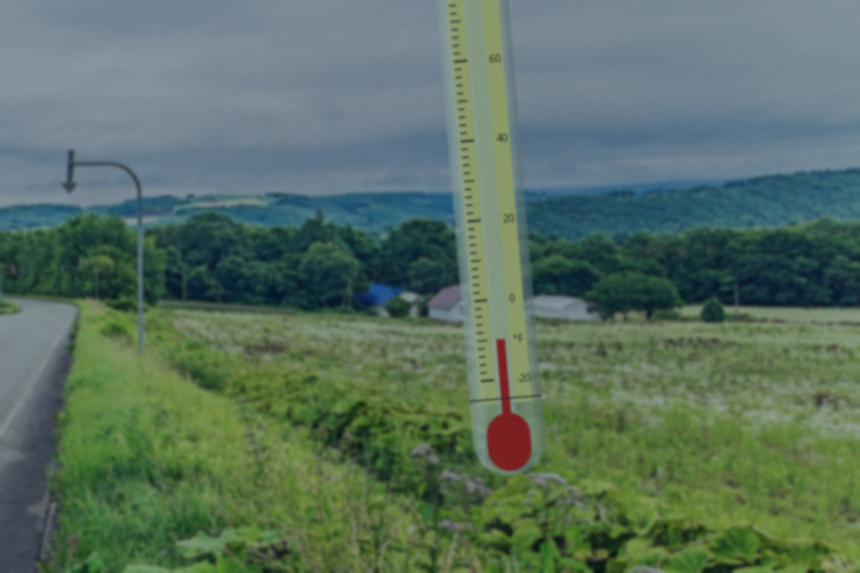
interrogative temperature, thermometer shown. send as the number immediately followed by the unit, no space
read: -10°F
